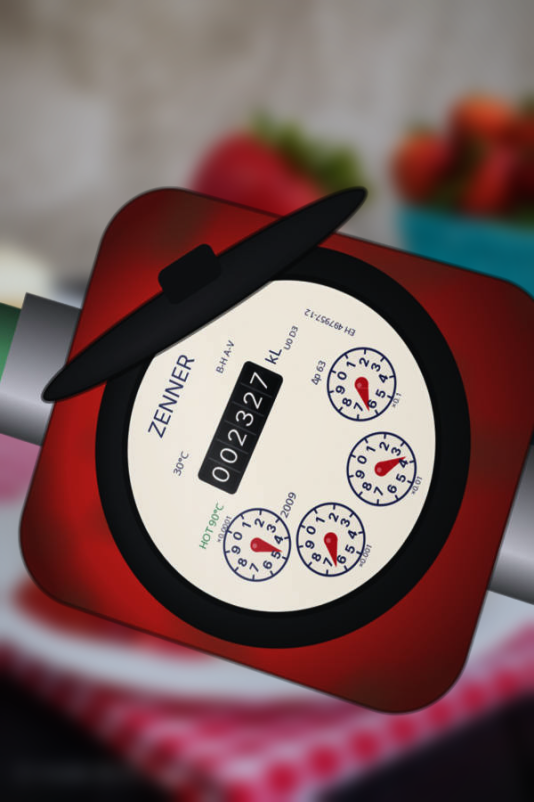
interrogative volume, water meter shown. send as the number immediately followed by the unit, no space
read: 2327.6364kL
